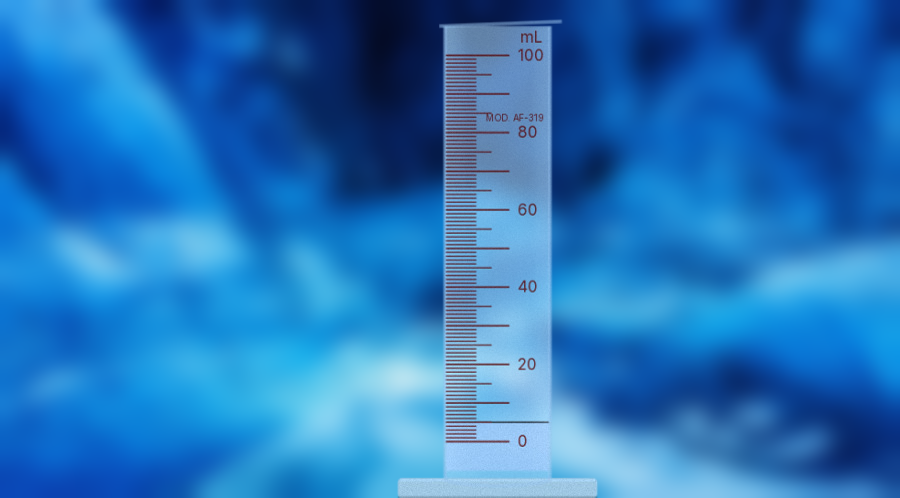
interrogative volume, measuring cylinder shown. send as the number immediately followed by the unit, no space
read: 5mL
